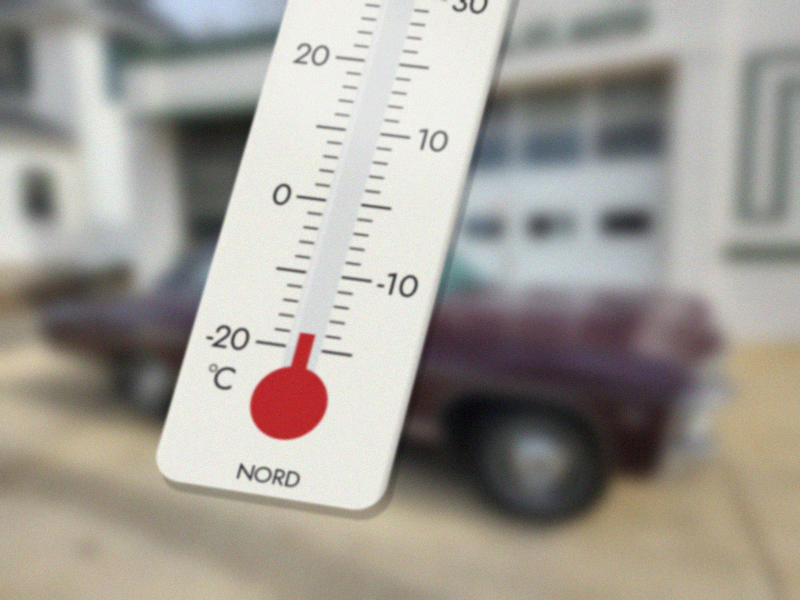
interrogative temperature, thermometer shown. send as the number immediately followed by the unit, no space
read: -18°C
